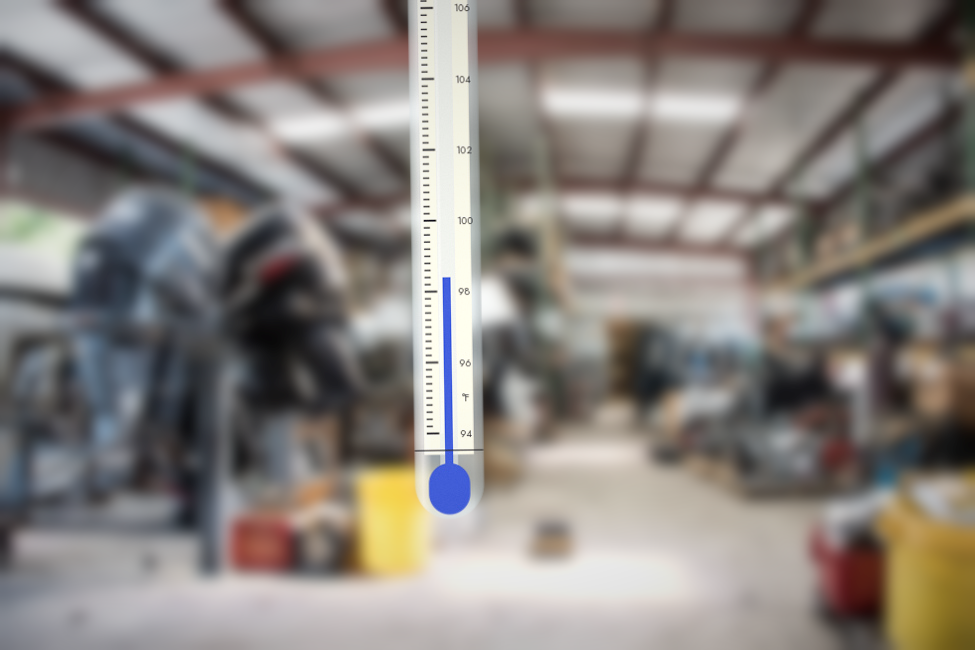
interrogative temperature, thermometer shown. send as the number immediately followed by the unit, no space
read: 98.4°F
